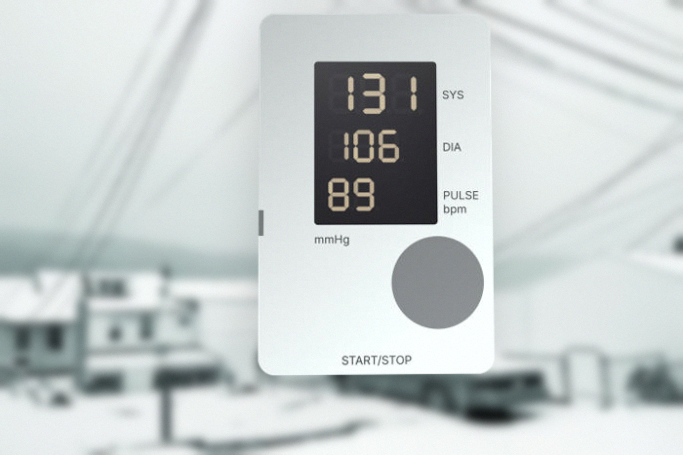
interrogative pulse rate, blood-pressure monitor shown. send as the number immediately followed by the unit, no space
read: 89bpm
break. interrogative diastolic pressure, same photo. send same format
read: 106mmHg
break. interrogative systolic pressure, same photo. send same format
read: 131mmHg
